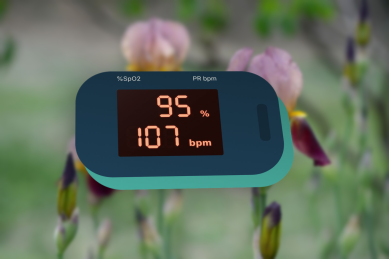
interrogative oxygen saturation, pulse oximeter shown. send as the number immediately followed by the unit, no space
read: 95%
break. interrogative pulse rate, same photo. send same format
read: 107bpm
